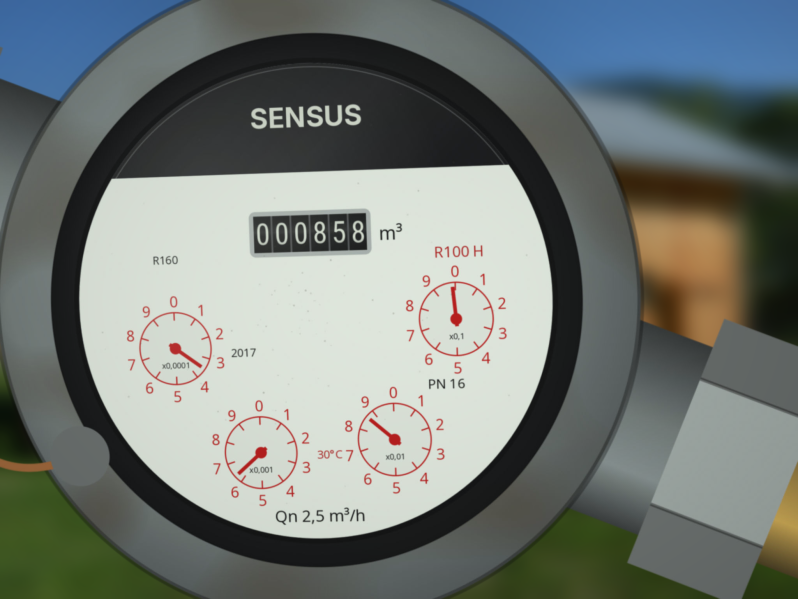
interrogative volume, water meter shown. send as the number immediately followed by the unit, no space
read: 857.9863m³
